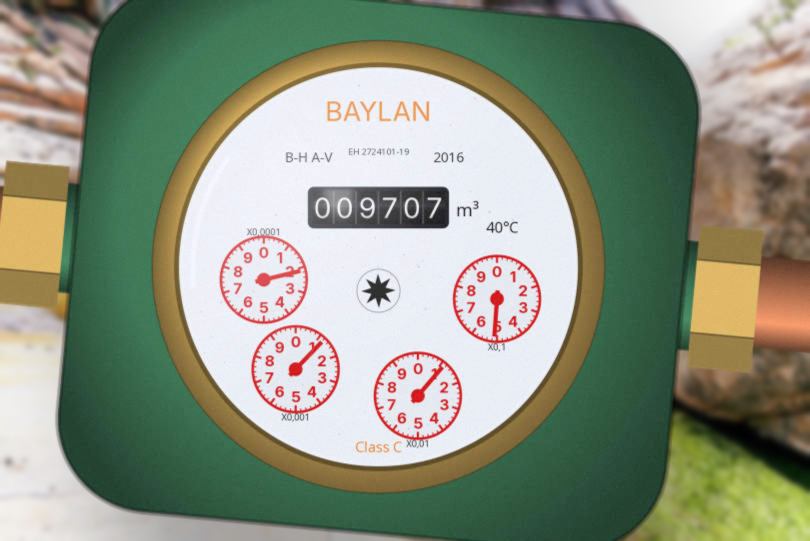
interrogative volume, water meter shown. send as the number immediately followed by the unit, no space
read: 9707.5112m³
